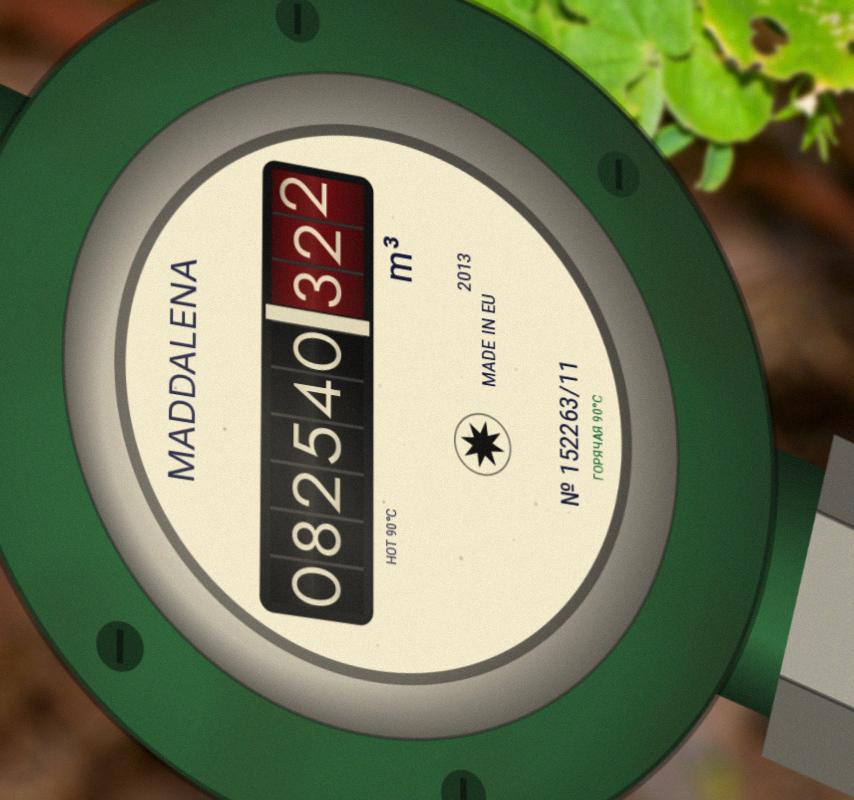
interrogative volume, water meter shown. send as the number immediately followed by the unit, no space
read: 82540.322m³
